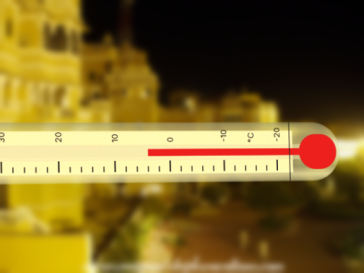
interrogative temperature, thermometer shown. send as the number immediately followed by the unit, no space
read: 4°C
